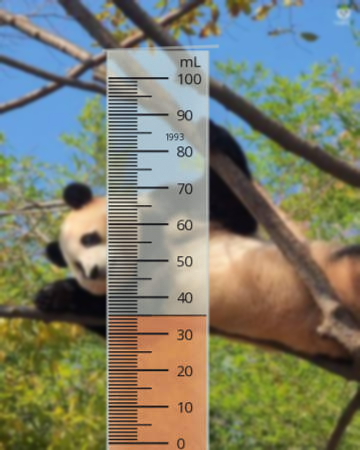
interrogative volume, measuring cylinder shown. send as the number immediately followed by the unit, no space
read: 35mL
